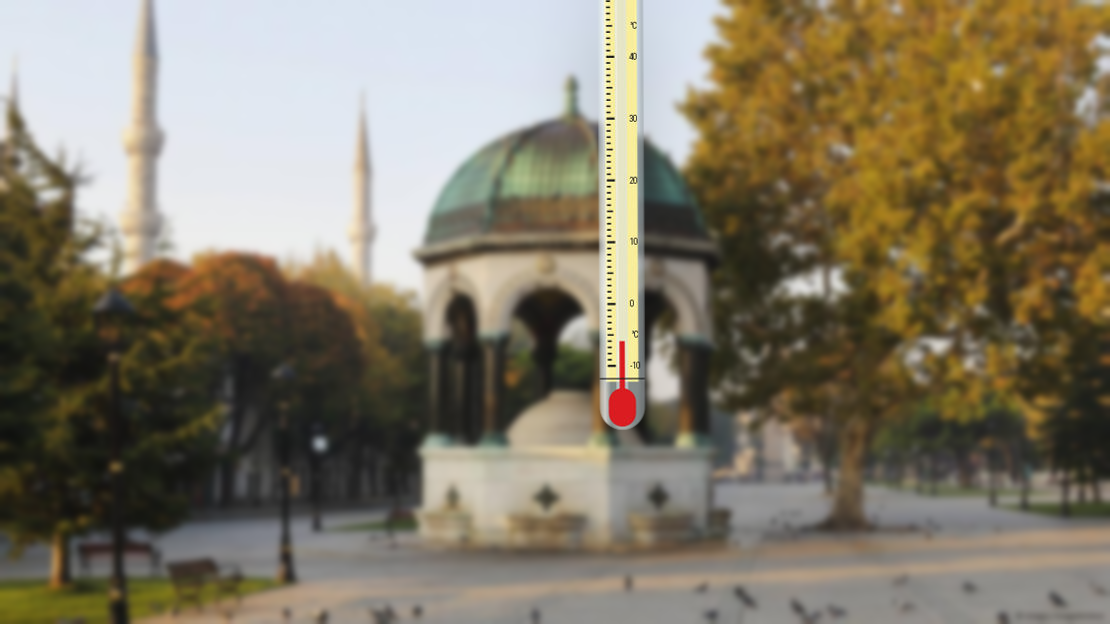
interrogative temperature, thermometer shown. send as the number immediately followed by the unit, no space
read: -6°C
